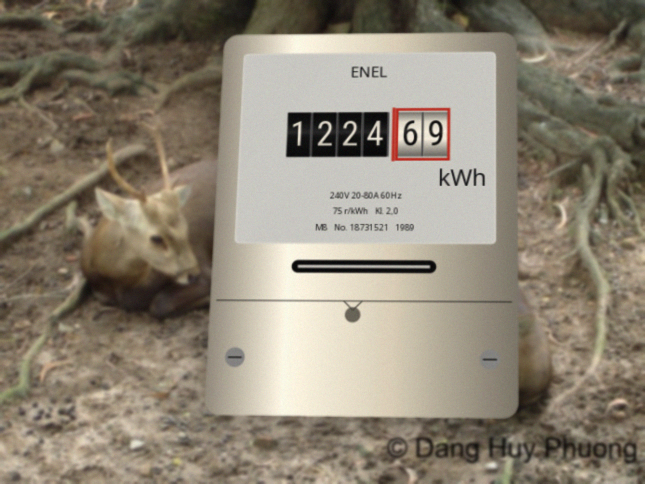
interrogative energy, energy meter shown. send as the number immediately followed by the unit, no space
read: 1224.69kWh
